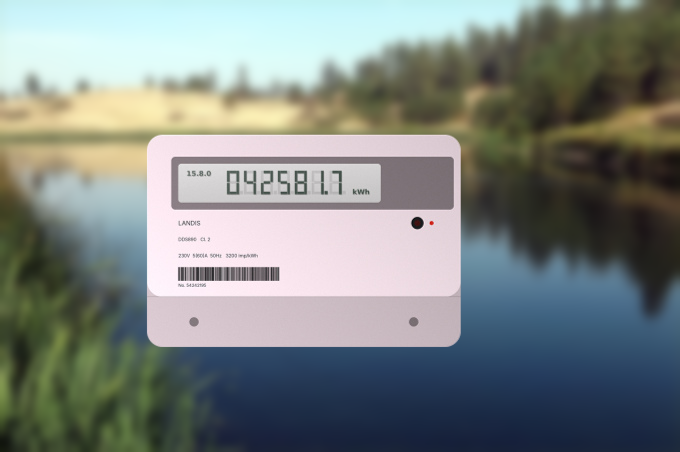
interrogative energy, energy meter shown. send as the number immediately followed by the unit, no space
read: 42581.7kWh
